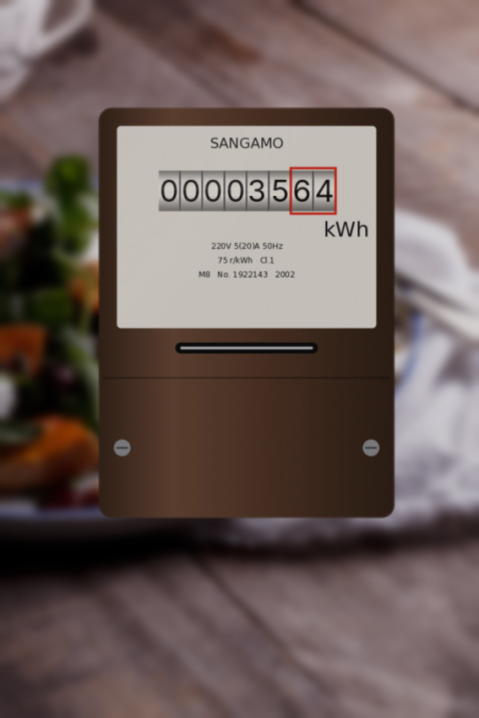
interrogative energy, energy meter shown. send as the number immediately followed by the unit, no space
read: 35.64kWh
